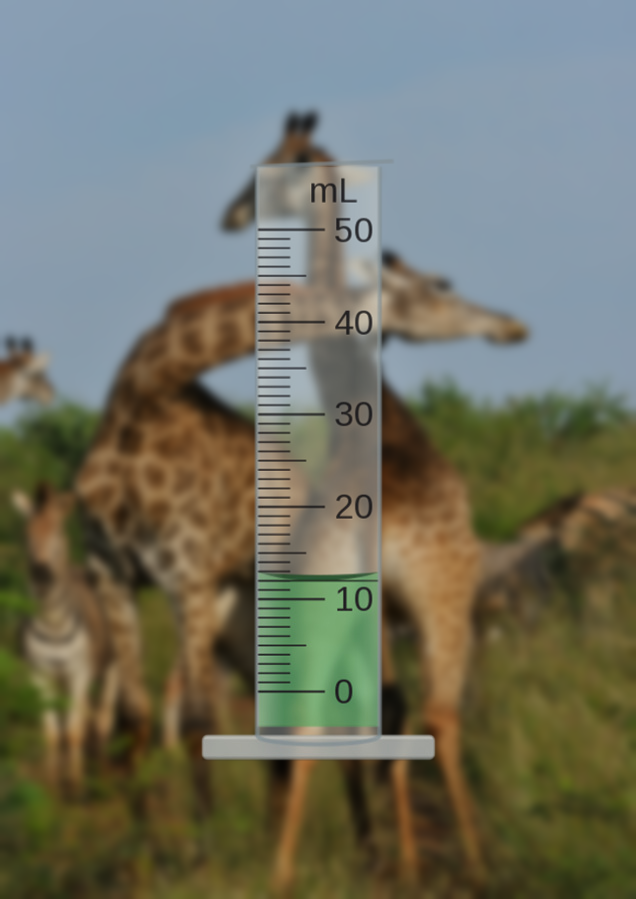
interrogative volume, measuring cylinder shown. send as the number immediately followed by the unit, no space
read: 12mL
